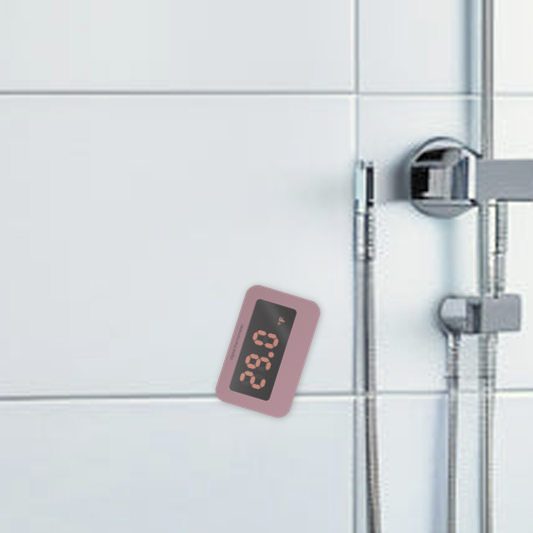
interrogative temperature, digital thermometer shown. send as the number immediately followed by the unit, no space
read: 29.0°F
